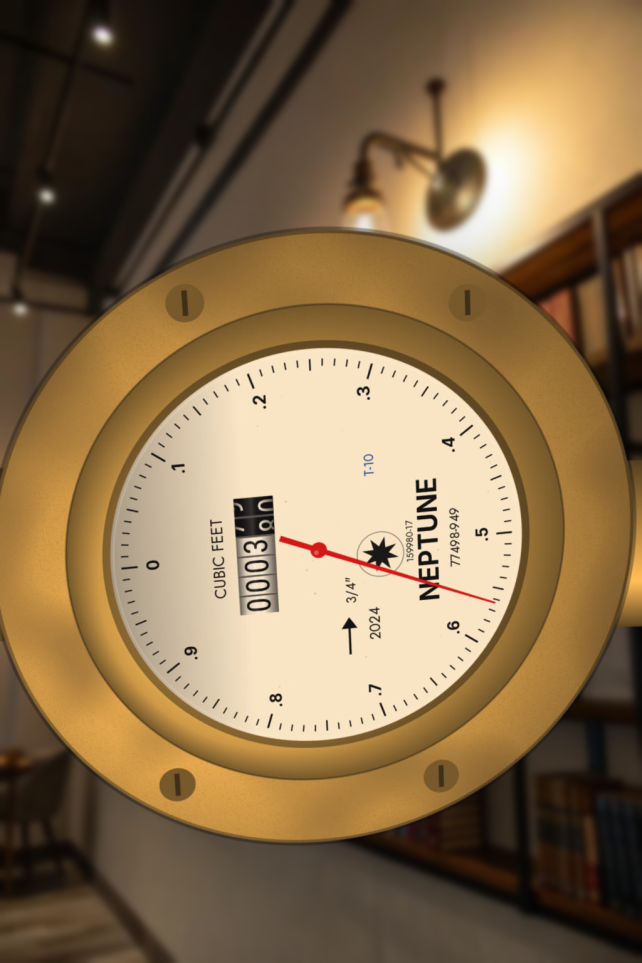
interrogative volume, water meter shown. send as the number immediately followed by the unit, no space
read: 379.56ft³
